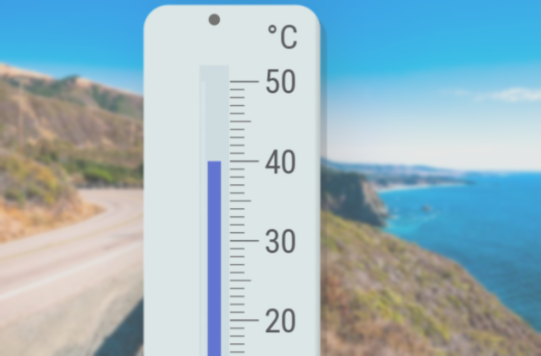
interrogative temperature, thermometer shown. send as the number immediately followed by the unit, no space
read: 40°C
